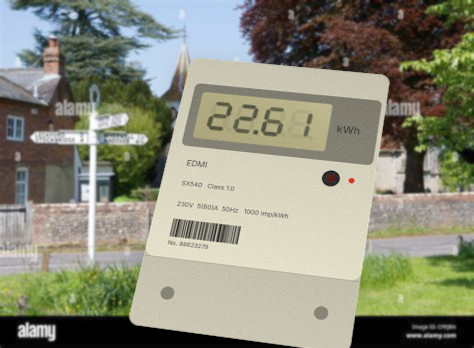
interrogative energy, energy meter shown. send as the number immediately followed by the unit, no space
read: 22.61kWh
